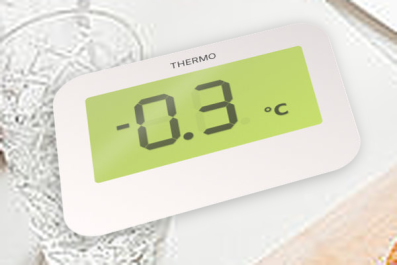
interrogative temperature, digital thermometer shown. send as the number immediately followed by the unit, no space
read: -0.3°C
